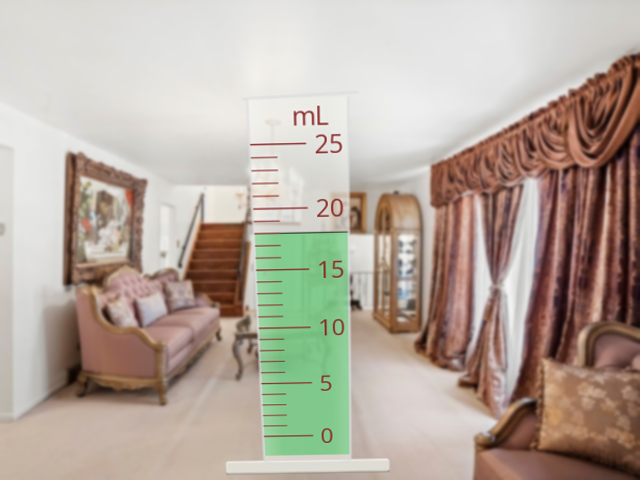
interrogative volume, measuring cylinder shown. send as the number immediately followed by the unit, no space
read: 18mL
